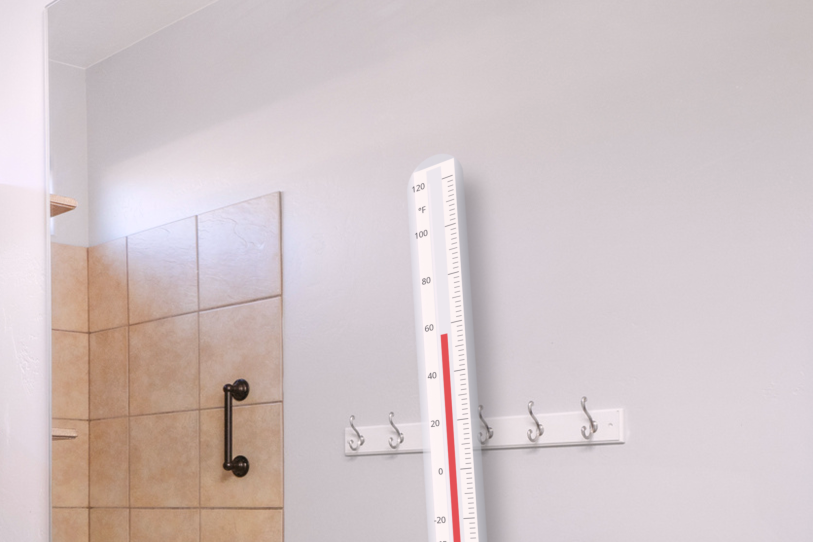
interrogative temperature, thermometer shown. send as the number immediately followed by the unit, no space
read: 56°F
